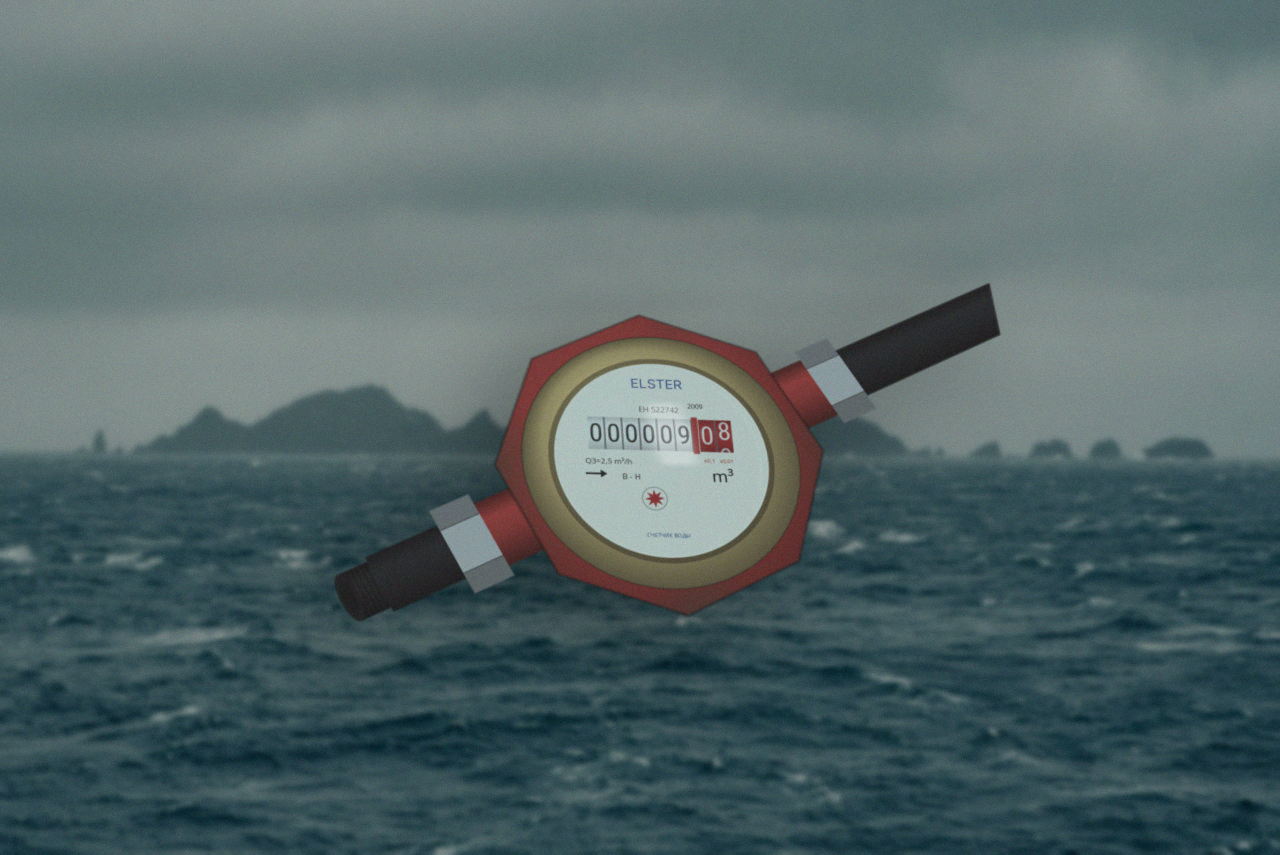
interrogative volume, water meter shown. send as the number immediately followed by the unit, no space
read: 9.08m³
